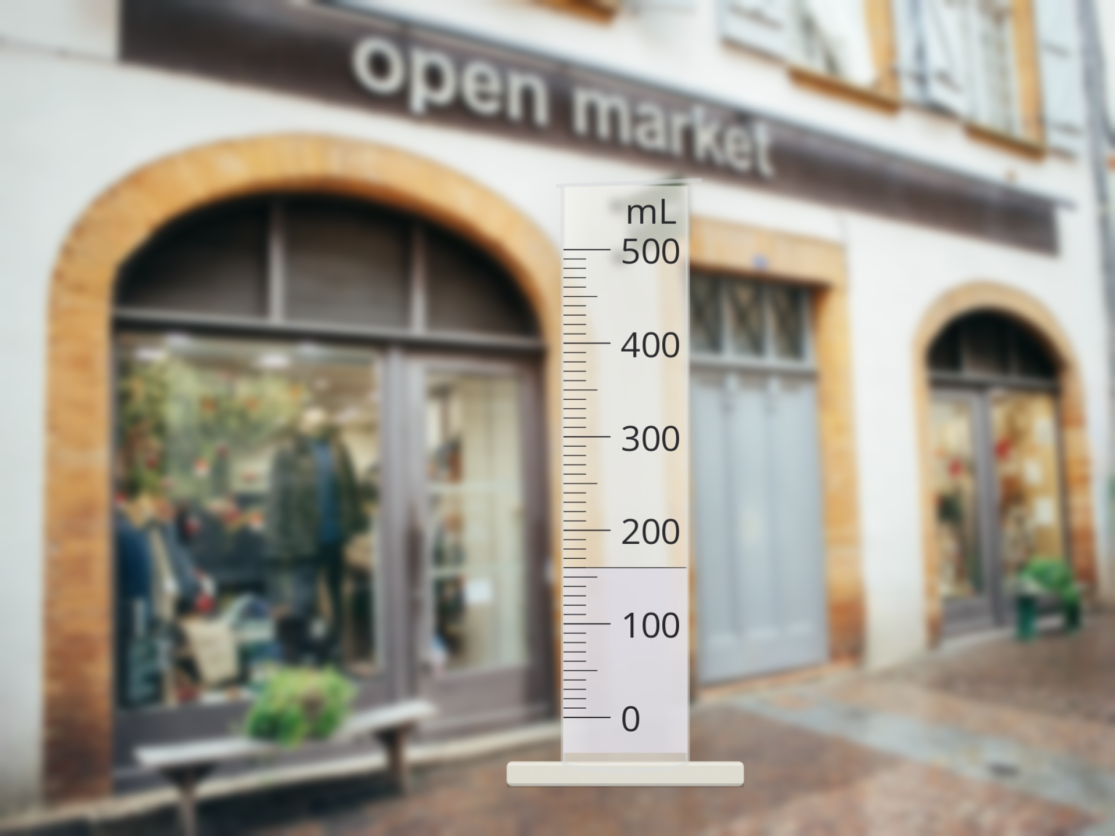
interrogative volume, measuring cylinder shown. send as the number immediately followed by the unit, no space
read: 160mL
